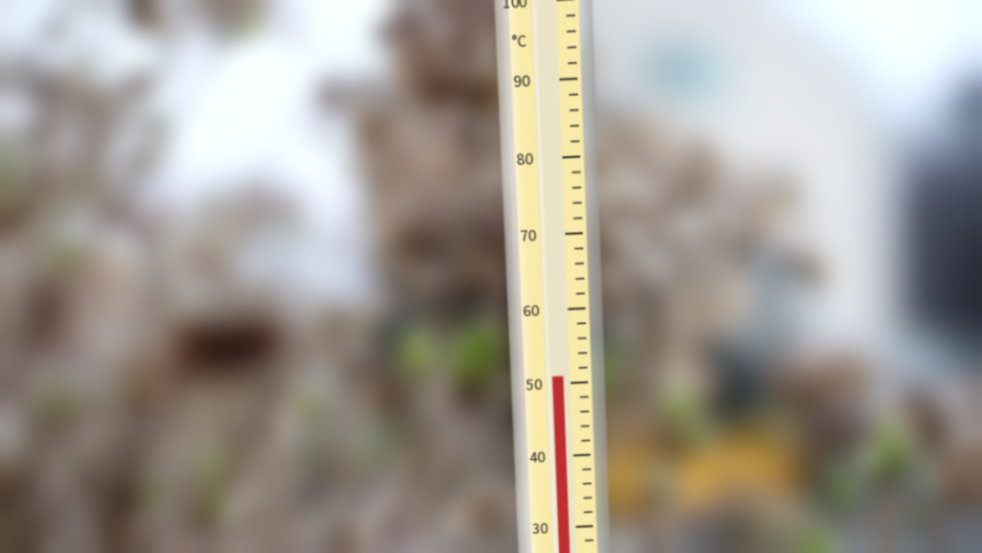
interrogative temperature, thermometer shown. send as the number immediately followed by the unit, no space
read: 51°C
